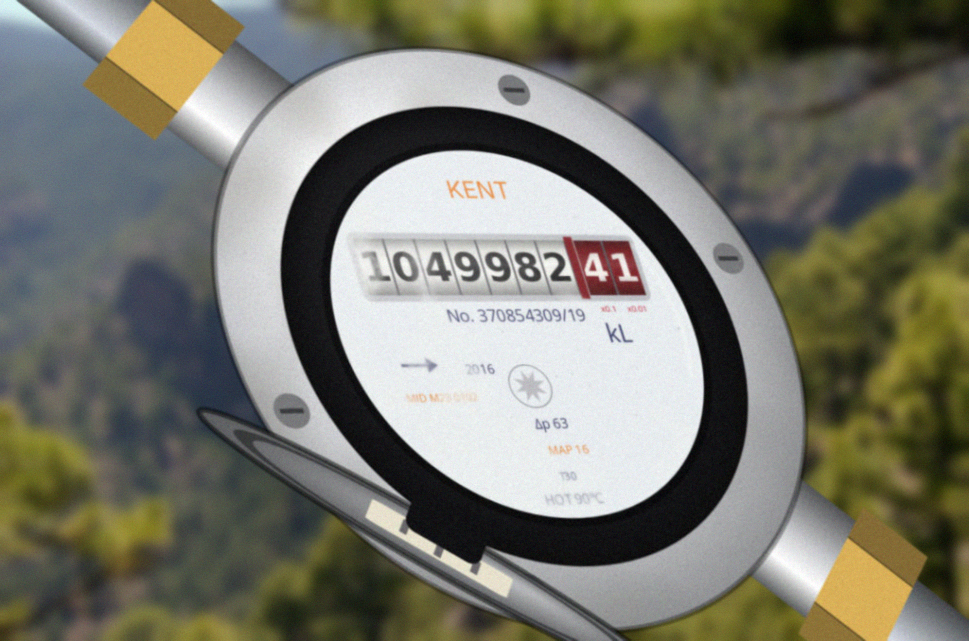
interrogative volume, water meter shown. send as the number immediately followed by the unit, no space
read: 1049982.41kL
